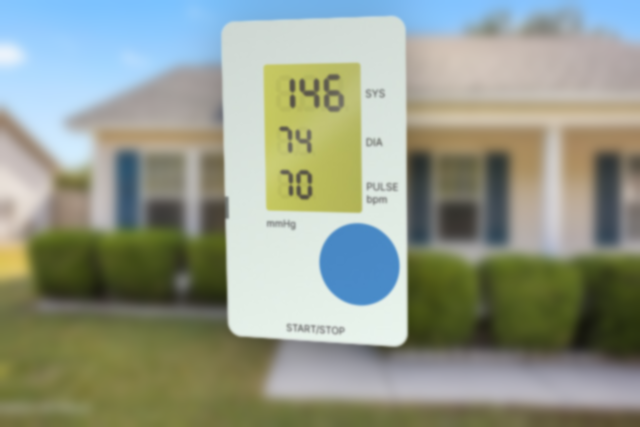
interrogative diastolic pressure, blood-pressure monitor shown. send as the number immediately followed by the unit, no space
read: 74mmHg
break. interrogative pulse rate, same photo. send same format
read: 70bpm
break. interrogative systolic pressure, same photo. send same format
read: 146mmHg
